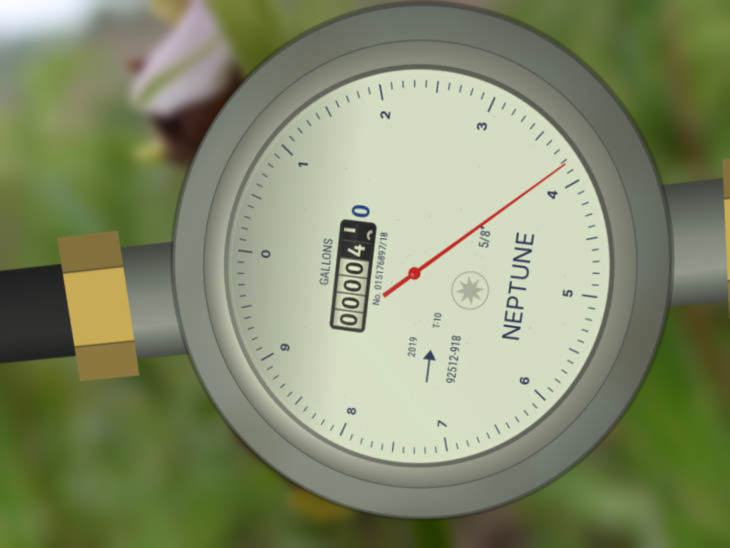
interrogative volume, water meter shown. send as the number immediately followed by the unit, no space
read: 413.8gal
